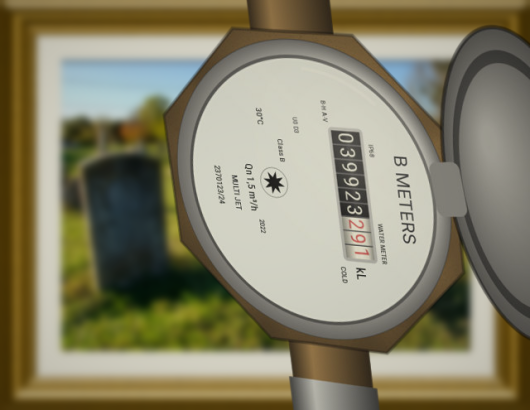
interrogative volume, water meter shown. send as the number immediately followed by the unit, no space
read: 39923.291kL
